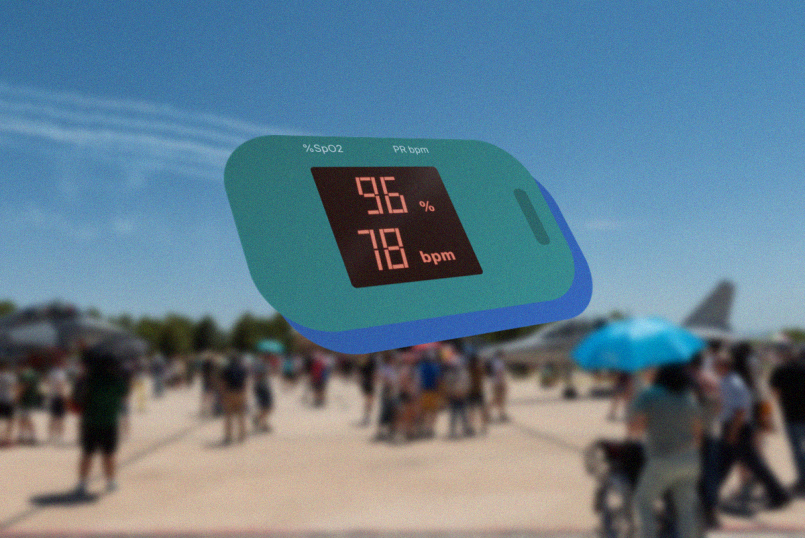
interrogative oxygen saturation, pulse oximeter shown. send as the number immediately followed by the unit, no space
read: 96%
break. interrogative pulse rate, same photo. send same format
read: 78bpm
